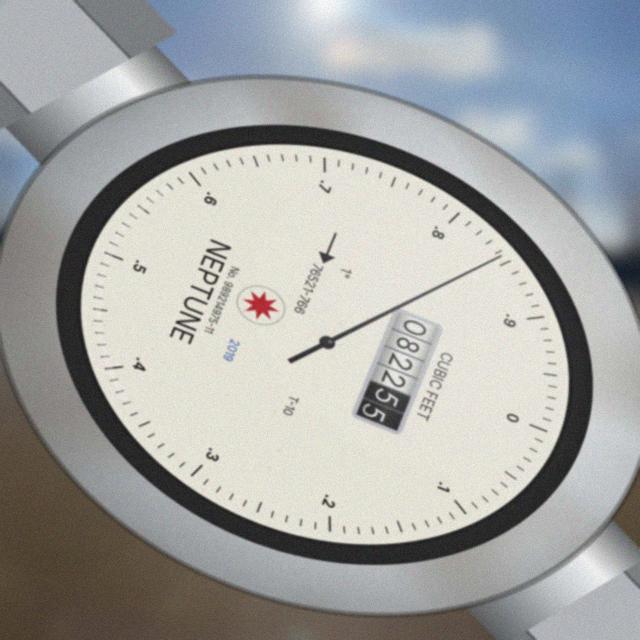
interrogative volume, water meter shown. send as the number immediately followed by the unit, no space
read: 82254.84ft³
